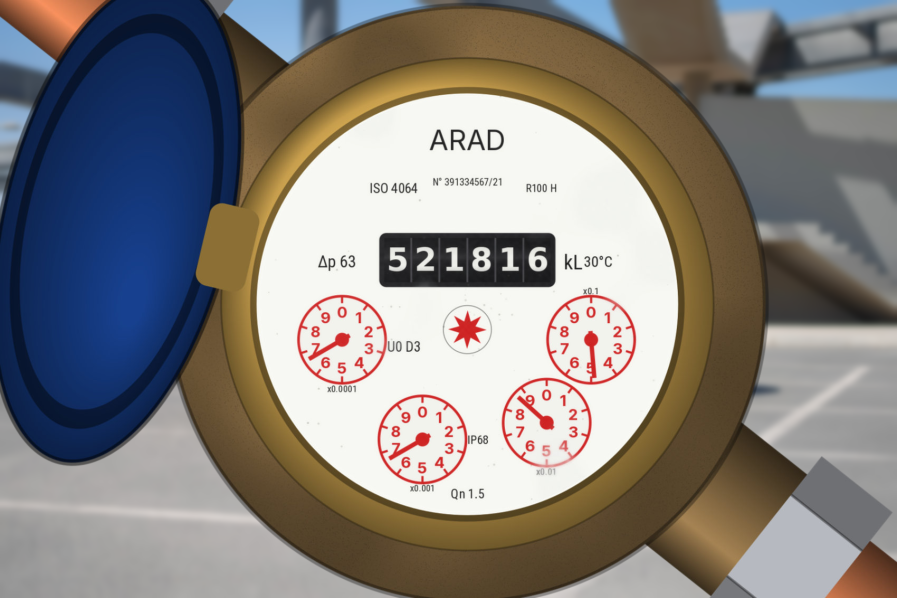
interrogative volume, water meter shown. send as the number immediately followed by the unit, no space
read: 521816.4866kL
